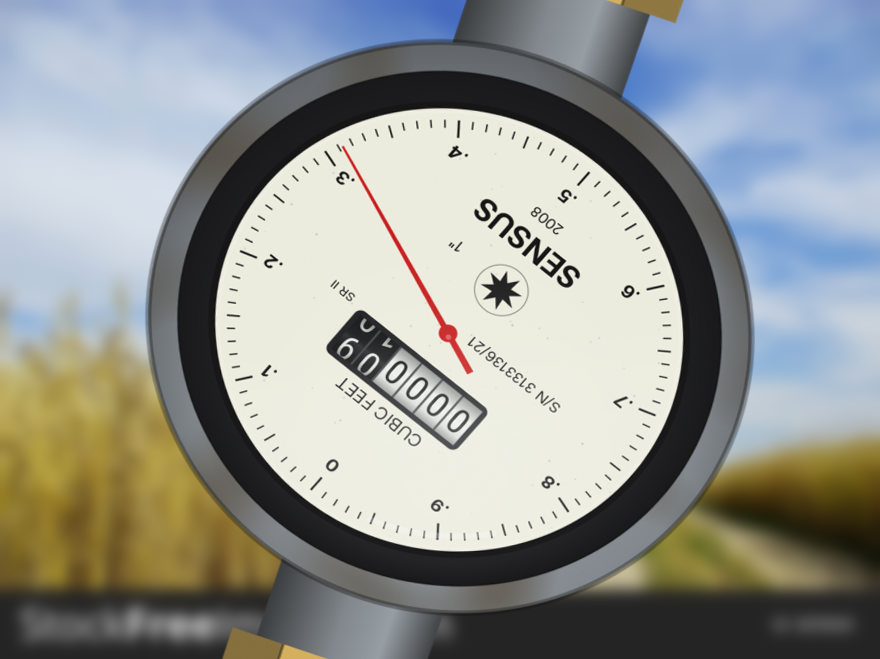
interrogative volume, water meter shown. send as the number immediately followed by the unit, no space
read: 9.31ft³
